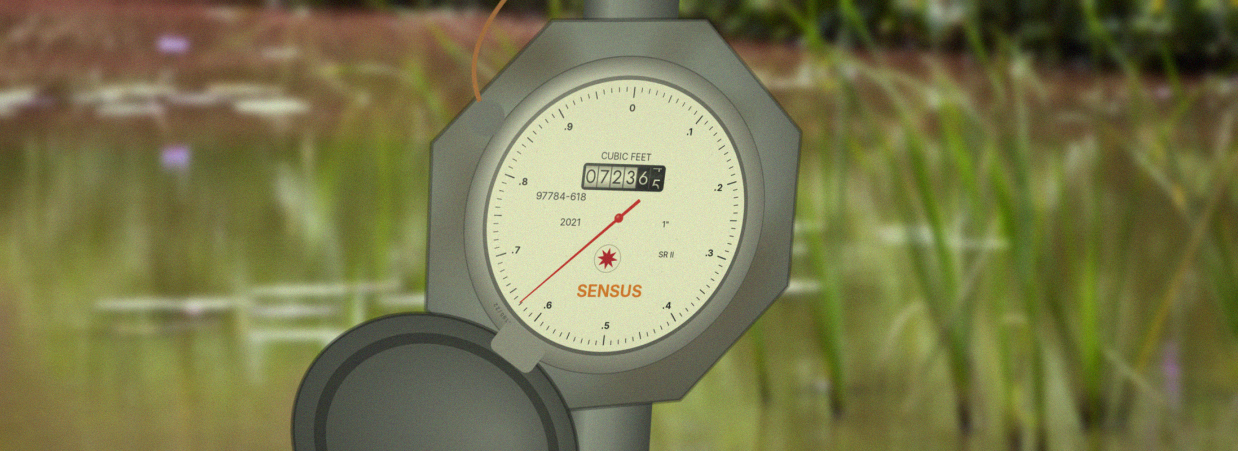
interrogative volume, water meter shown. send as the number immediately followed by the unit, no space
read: 72364.63ft³
